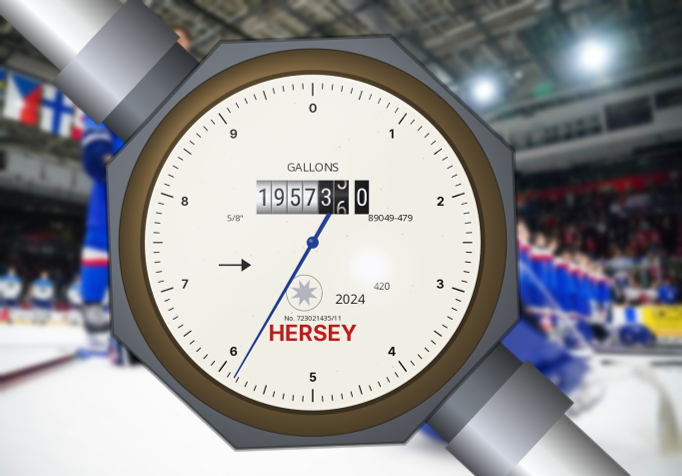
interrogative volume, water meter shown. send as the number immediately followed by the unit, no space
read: 1957355.8gal
